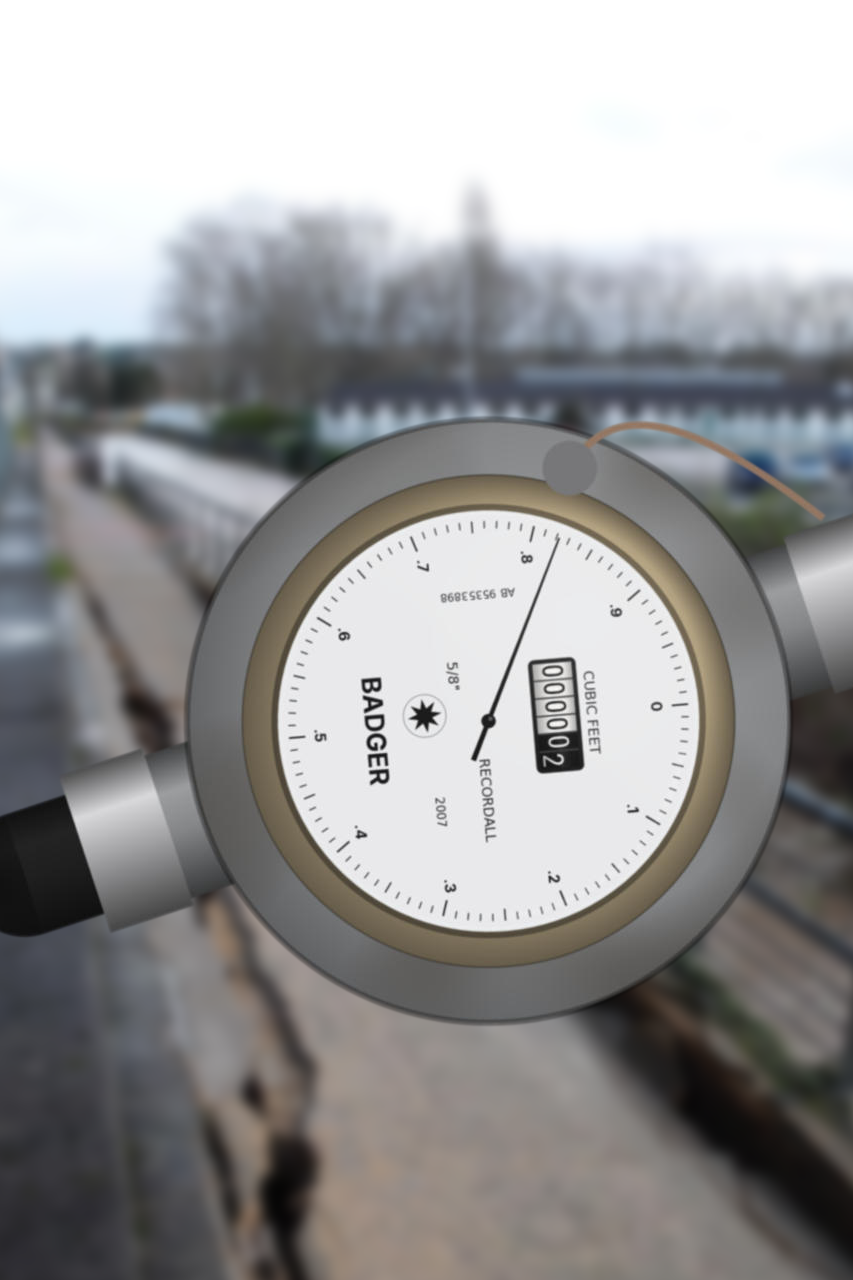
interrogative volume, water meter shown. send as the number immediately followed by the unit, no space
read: 1.82ft³
